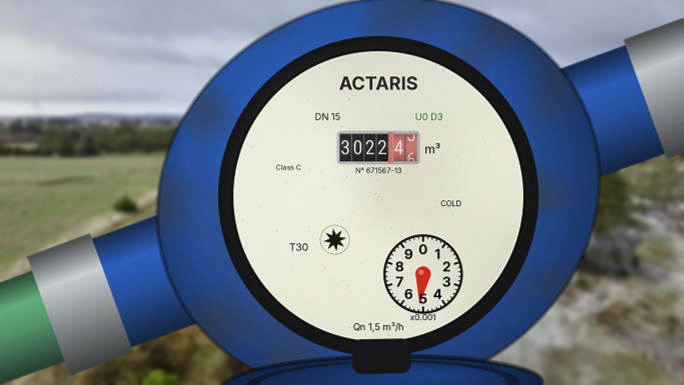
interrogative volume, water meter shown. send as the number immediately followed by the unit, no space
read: 3022.455m³
